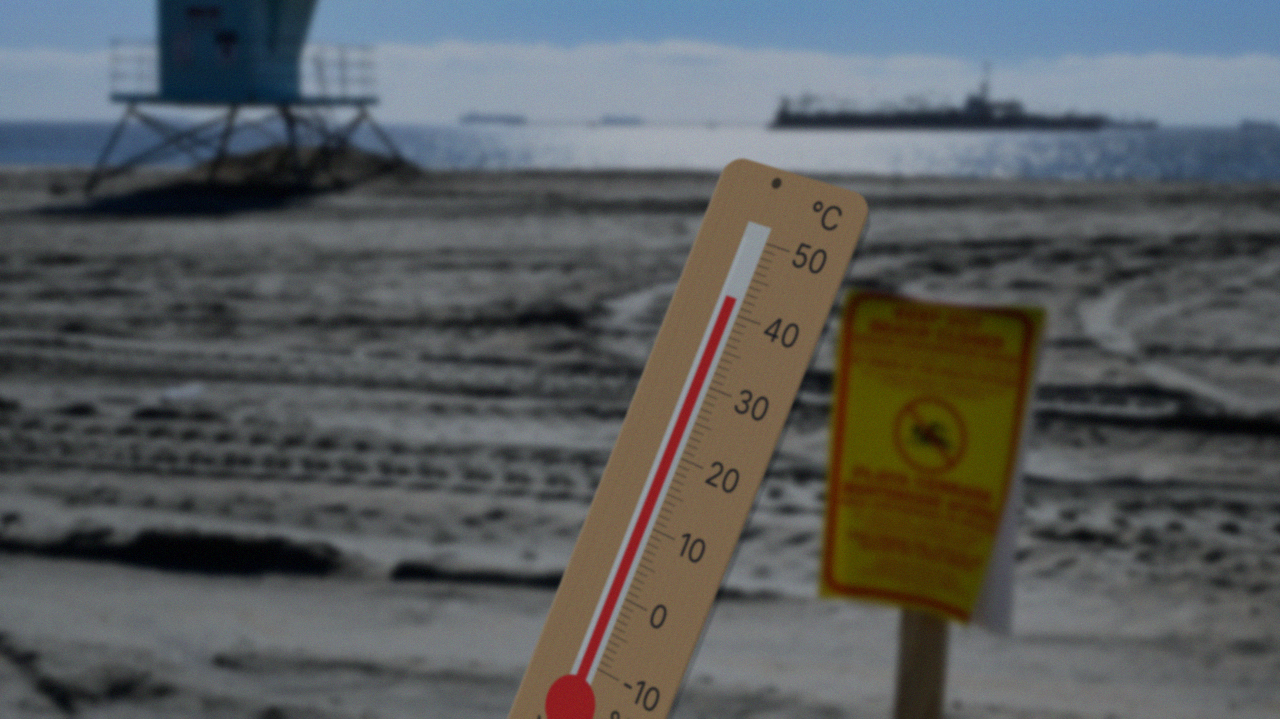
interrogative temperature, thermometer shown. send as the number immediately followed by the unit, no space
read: 42°C
